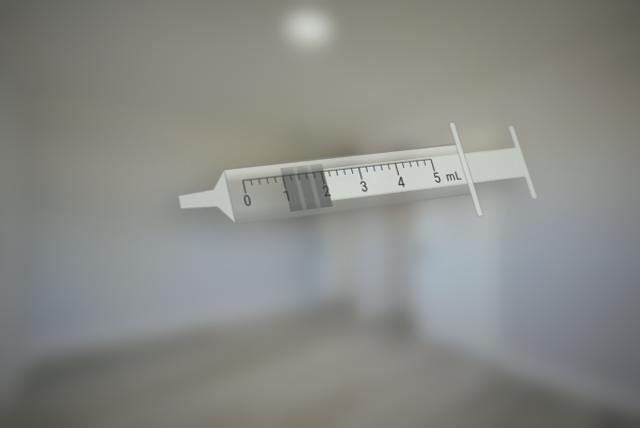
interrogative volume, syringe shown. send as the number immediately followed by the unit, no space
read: 1mL
